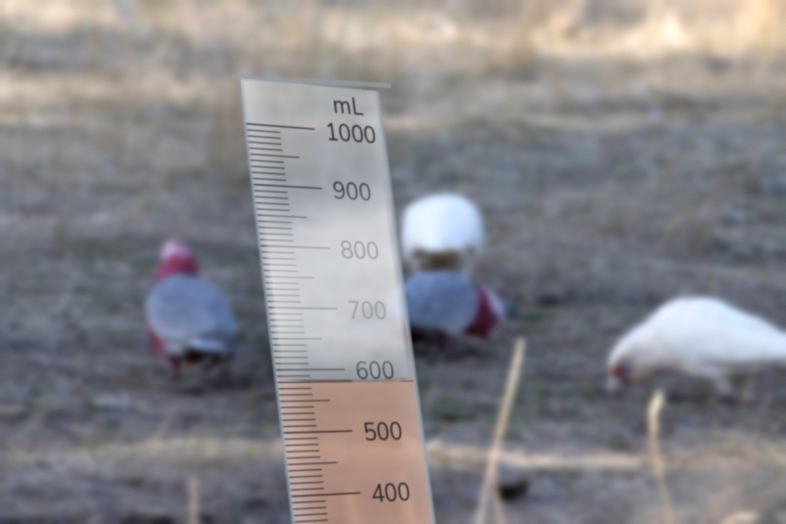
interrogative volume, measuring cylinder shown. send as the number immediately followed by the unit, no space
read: 580mL
